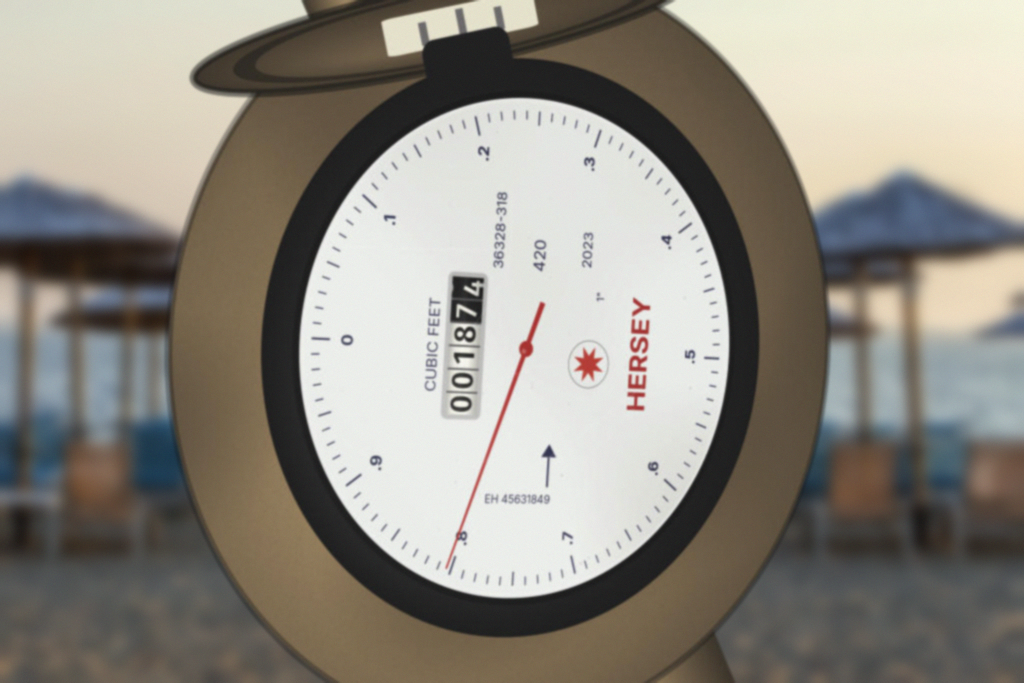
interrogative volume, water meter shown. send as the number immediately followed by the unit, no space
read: 1873.80ft³
